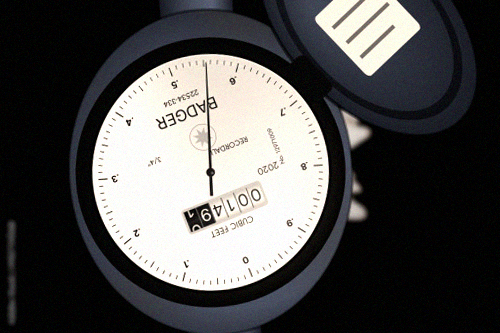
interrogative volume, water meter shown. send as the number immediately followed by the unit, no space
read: 1490.55ft³
